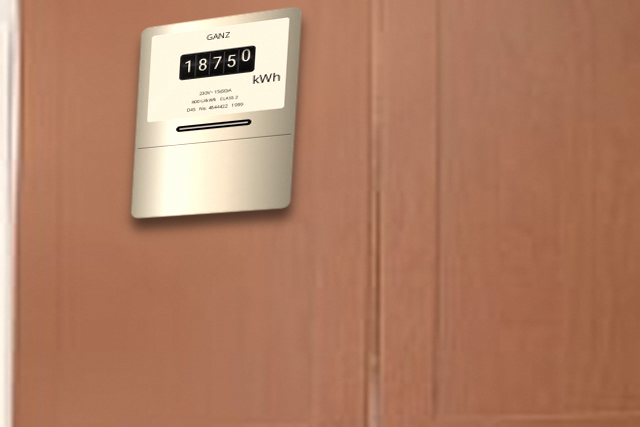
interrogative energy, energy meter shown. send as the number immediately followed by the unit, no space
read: 18750kWh
